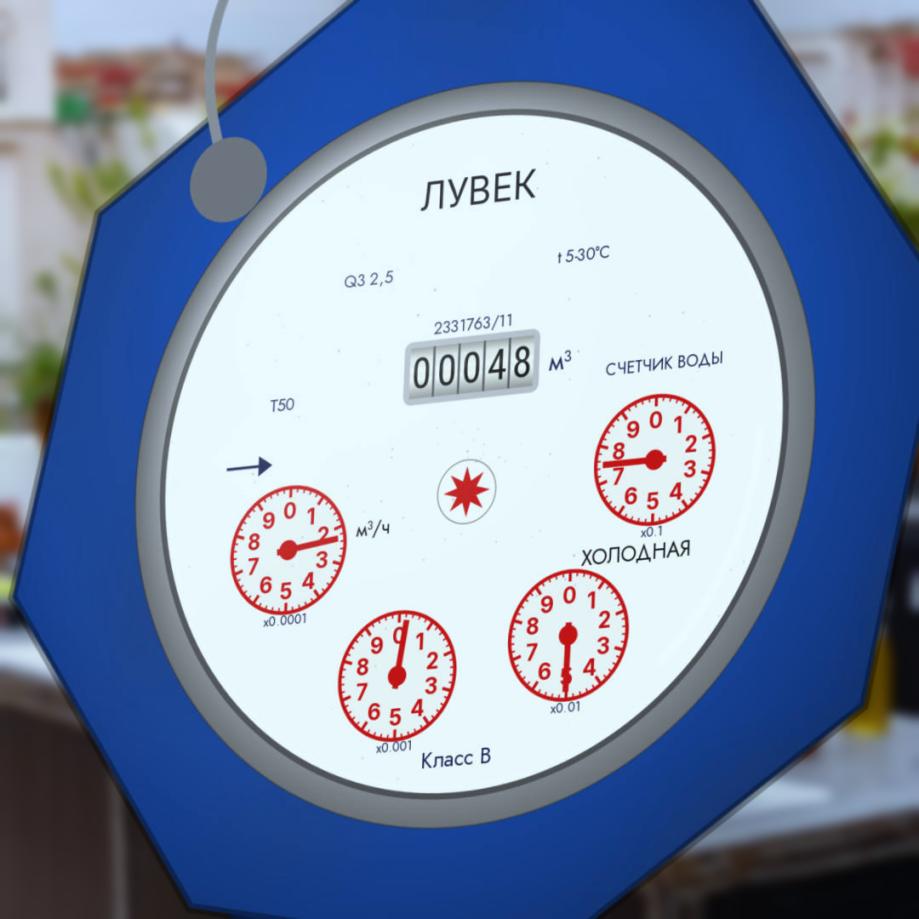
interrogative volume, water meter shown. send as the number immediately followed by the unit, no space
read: 48.7502m³
